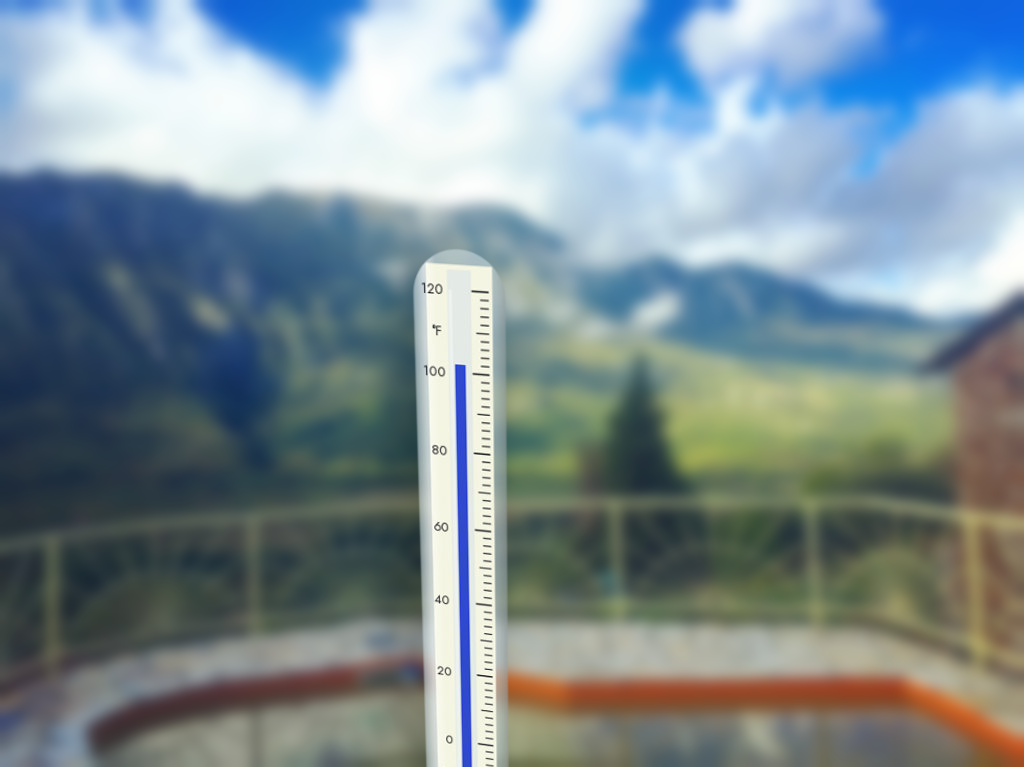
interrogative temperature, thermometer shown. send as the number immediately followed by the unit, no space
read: 102°F
